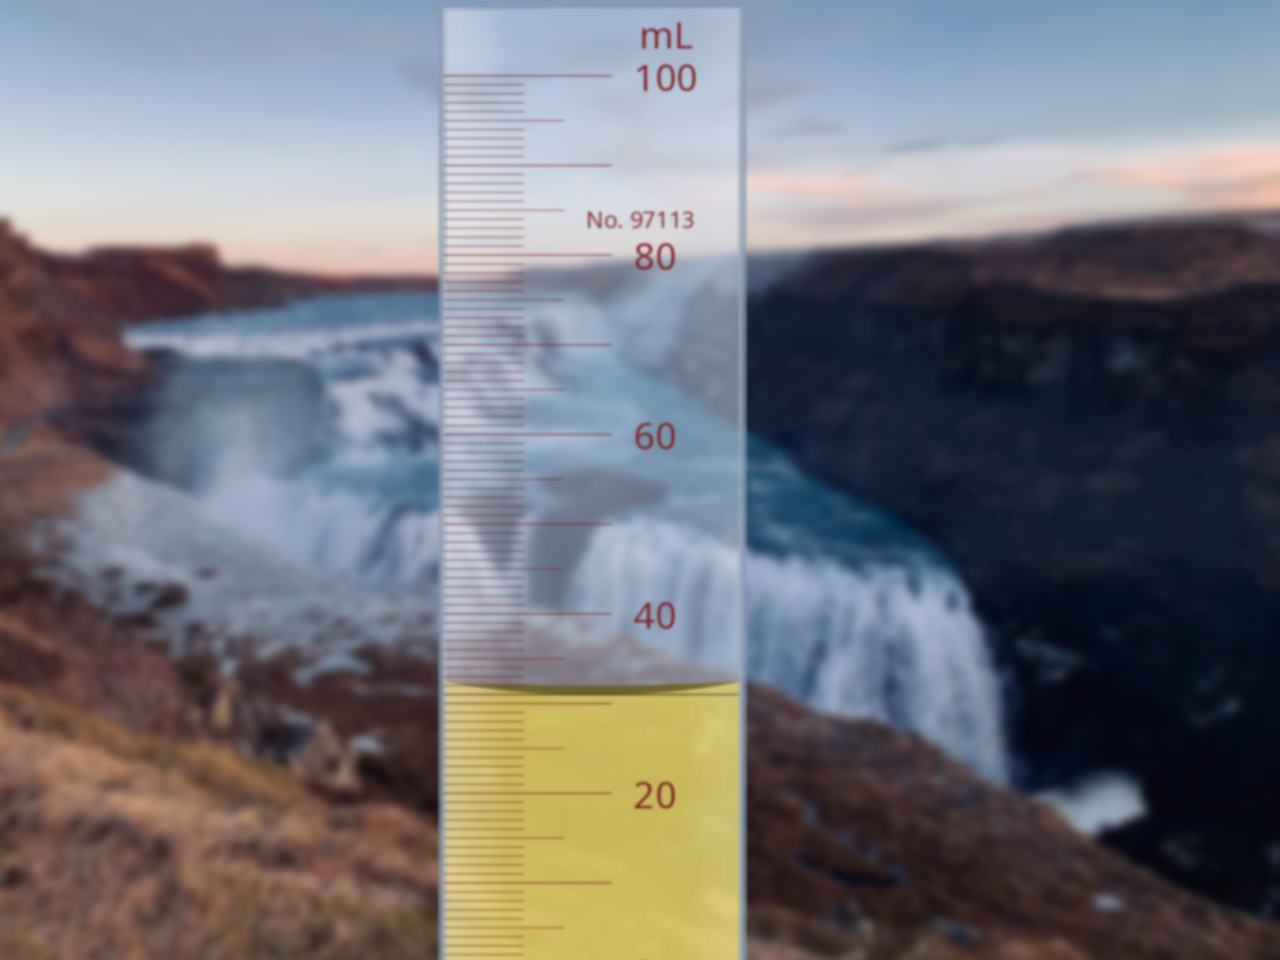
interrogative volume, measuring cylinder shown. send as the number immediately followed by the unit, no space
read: 31mL
